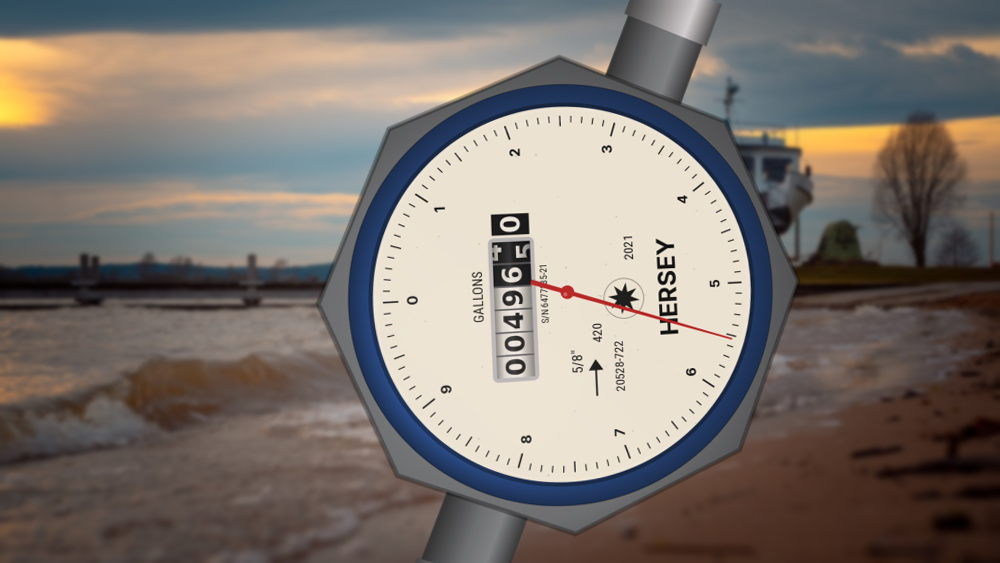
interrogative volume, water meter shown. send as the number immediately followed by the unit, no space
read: 49645.5gal
